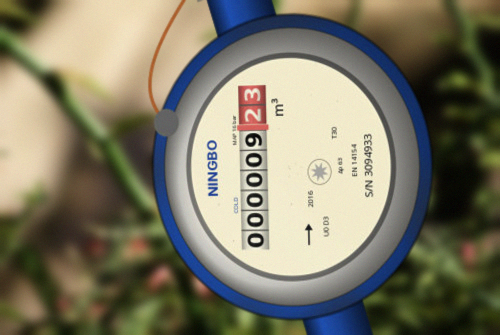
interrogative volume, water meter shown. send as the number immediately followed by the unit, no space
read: 9.23m³
